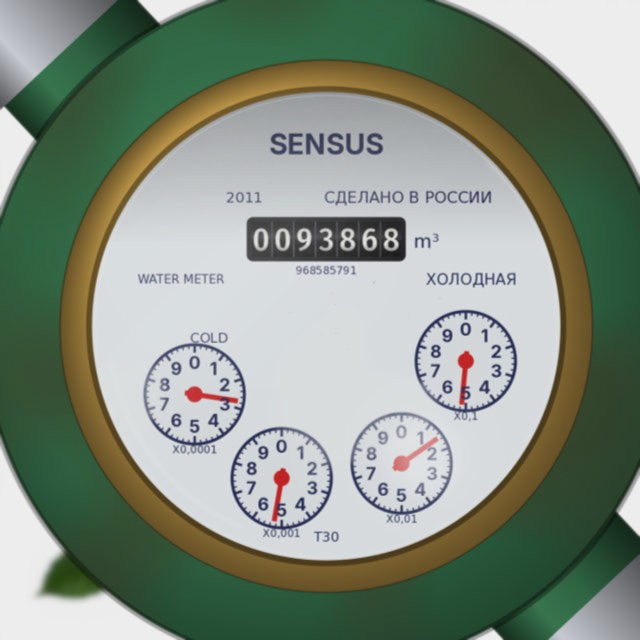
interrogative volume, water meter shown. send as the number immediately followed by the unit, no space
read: 93868.5152m³
